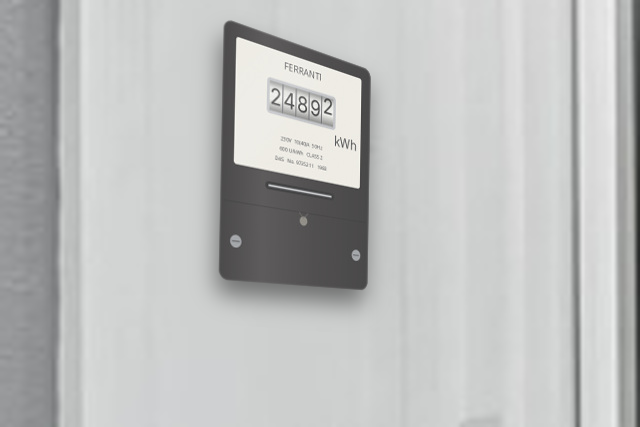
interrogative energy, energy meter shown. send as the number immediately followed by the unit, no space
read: 24892kWh
